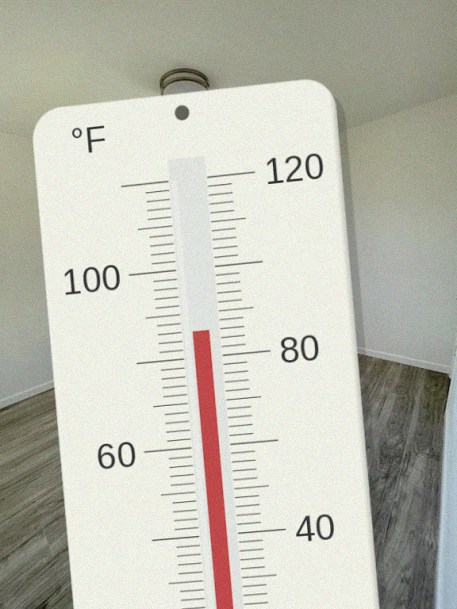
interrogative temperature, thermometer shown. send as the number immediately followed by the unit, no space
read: 86°F
